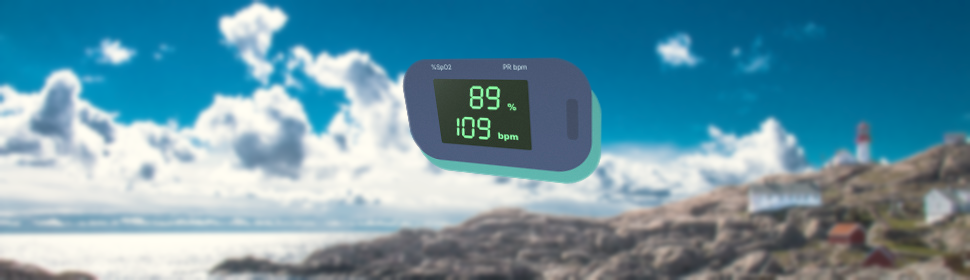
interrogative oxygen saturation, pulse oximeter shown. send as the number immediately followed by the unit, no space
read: 89%
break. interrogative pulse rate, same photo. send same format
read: 109bpm
